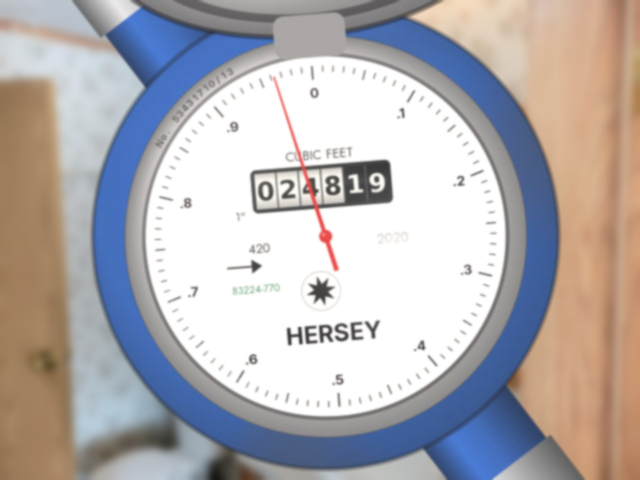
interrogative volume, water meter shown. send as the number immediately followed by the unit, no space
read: 24818.96ft³
